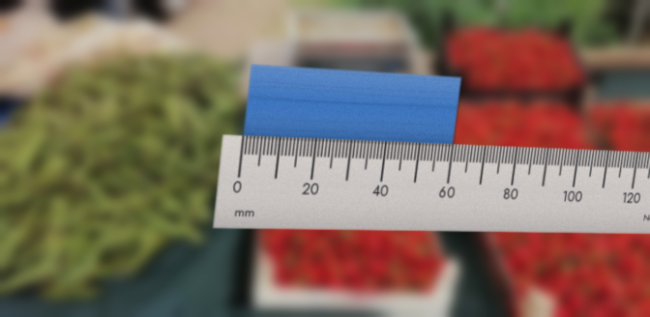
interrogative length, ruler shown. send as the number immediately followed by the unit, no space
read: 60mm
